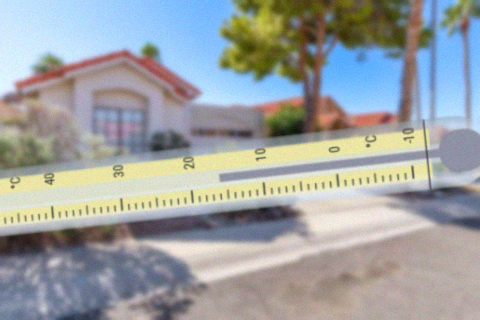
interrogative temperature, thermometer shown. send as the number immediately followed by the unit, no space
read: 16°C
